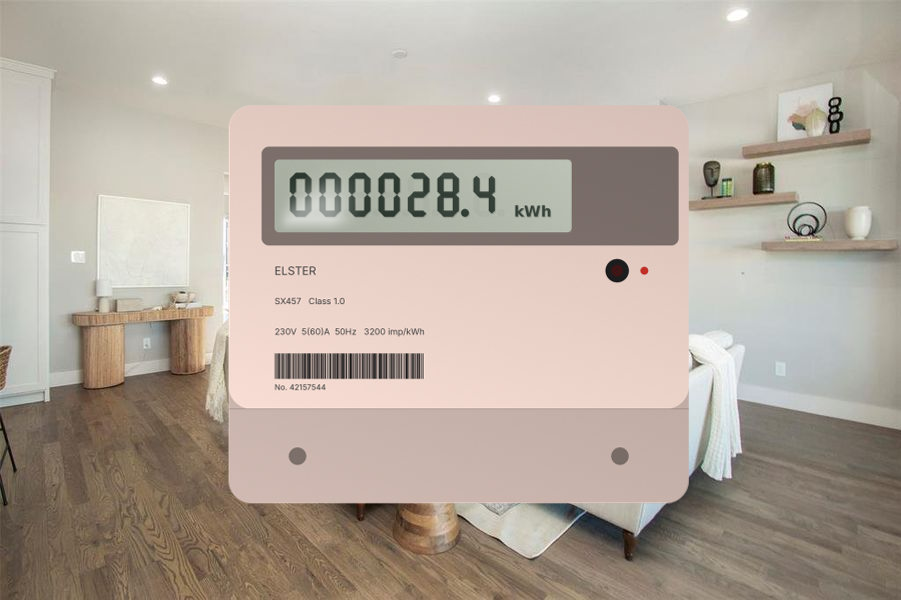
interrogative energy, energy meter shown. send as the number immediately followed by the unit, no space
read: 28.4kWh
